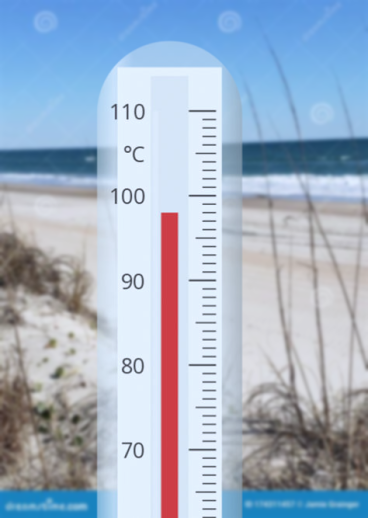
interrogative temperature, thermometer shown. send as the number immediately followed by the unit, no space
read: 98°C
